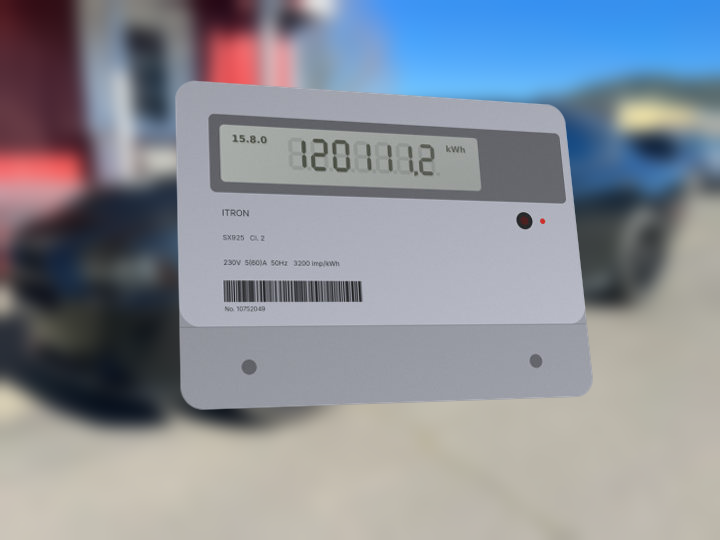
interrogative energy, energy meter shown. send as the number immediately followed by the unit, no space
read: 120111.2kWh
